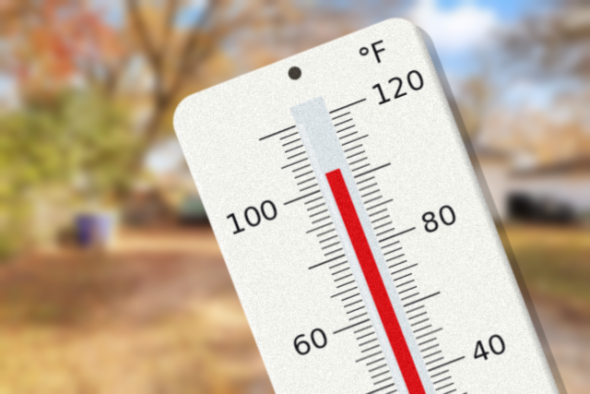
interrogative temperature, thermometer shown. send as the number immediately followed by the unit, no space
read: 104°F
